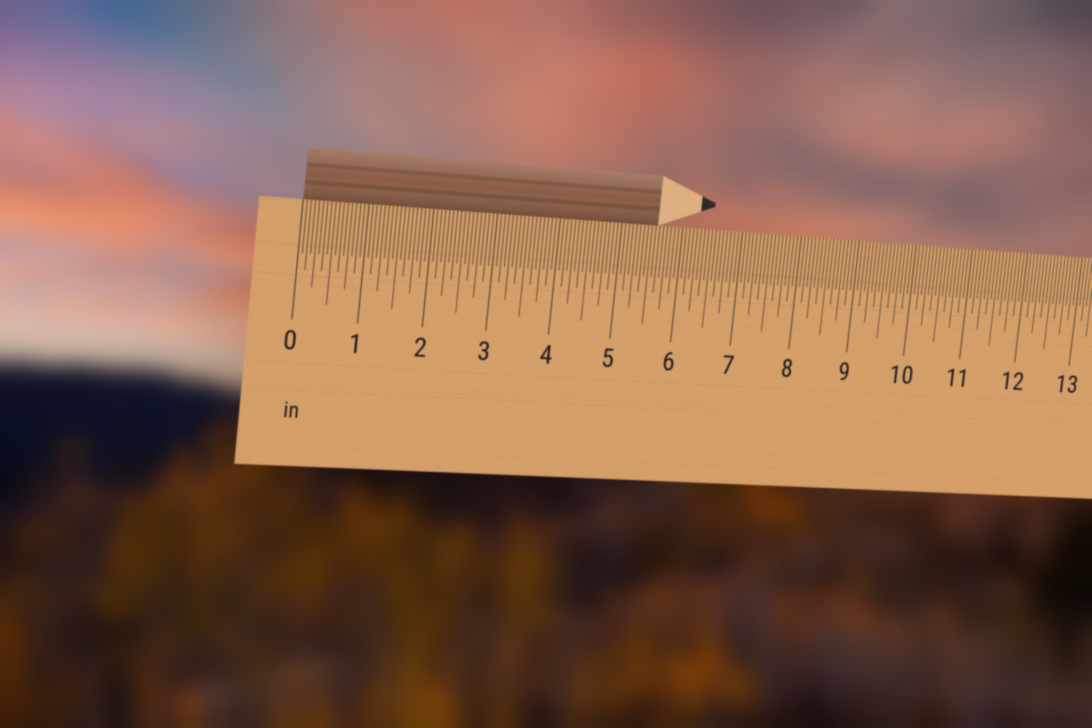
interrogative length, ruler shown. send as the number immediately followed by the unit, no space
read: 6.5in
